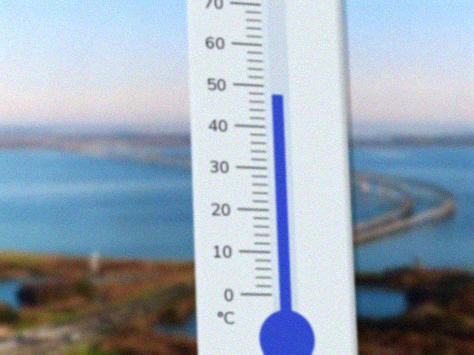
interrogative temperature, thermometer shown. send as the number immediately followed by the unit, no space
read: 48°C
